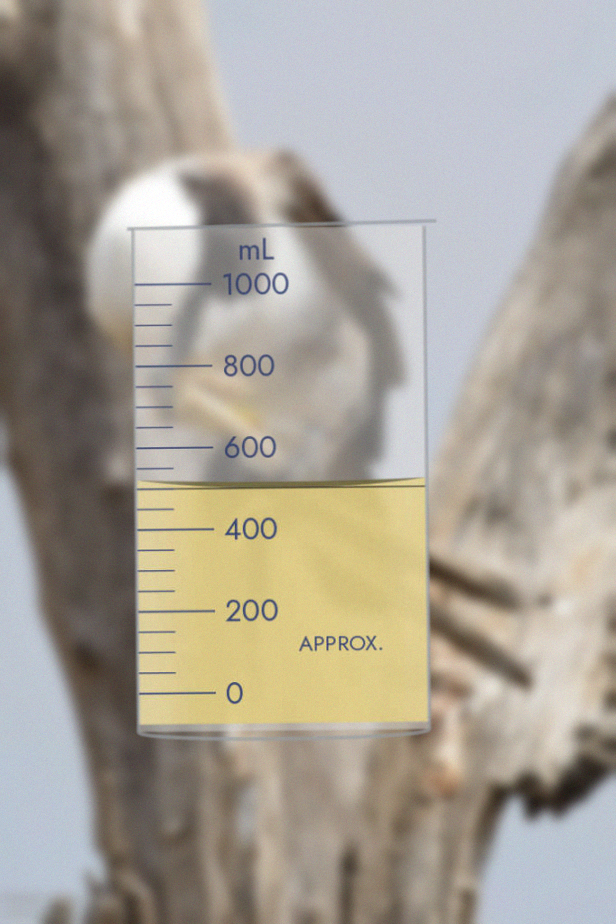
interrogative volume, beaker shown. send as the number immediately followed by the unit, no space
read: 500mL
